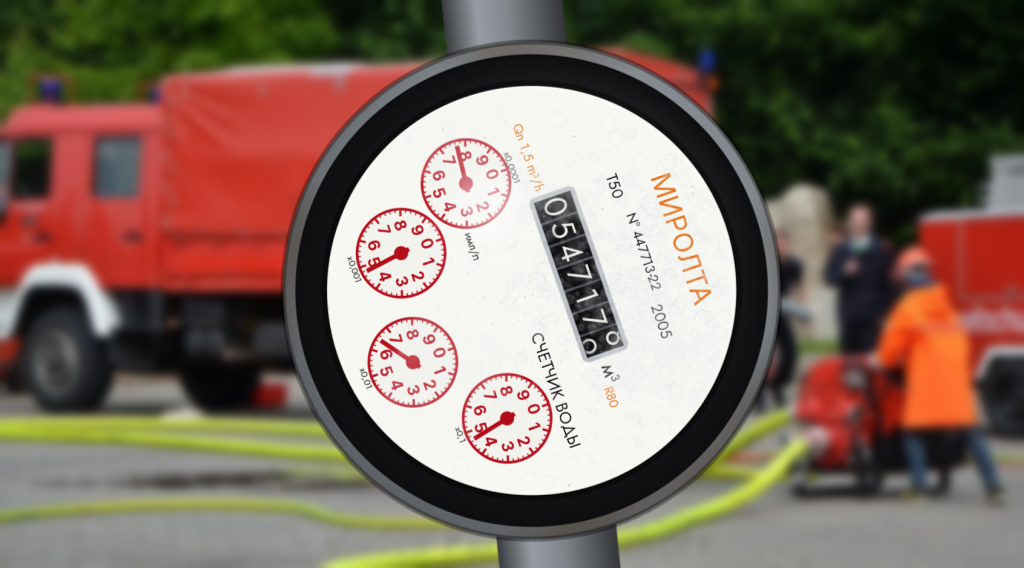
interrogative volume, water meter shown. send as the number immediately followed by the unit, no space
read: 547178.4647m³
